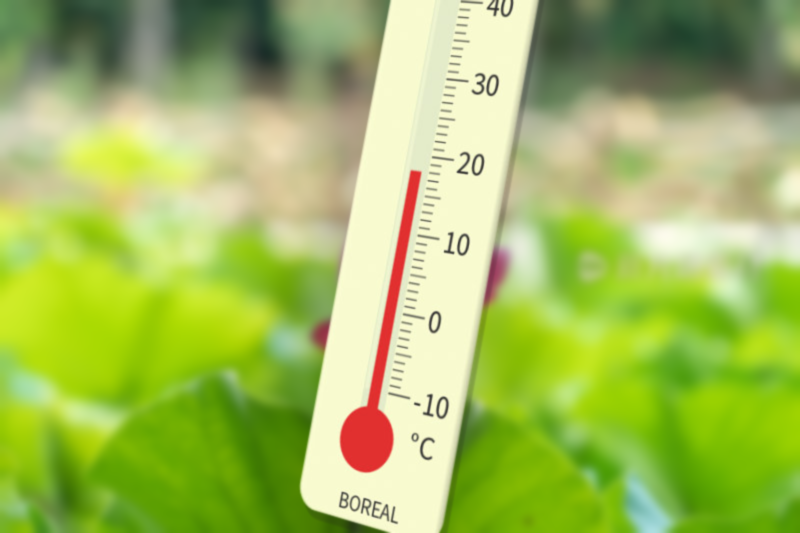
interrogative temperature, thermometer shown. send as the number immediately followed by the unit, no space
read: 18°C
